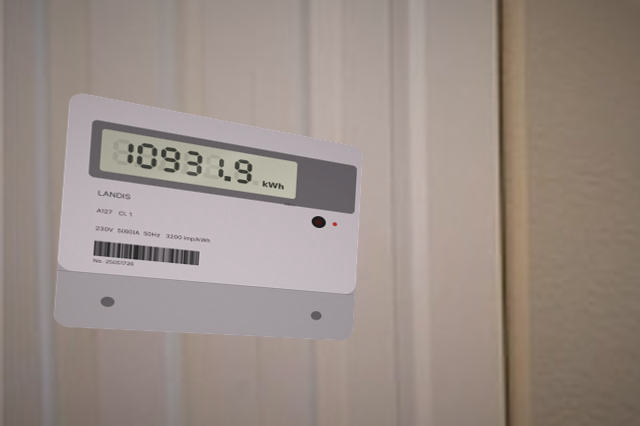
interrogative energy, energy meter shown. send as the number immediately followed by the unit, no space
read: 10931.9kWh
